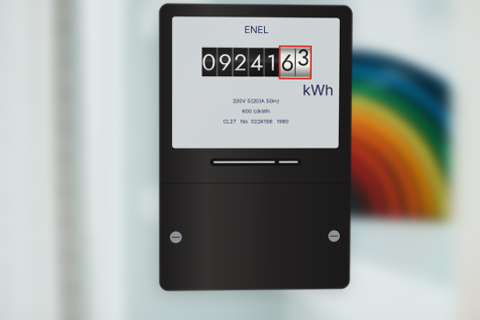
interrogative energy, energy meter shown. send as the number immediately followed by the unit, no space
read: 9241.63kWh
